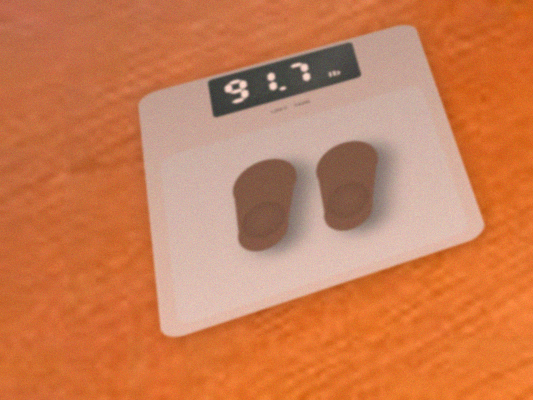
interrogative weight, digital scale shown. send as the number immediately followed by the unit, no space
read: 91.7lb
